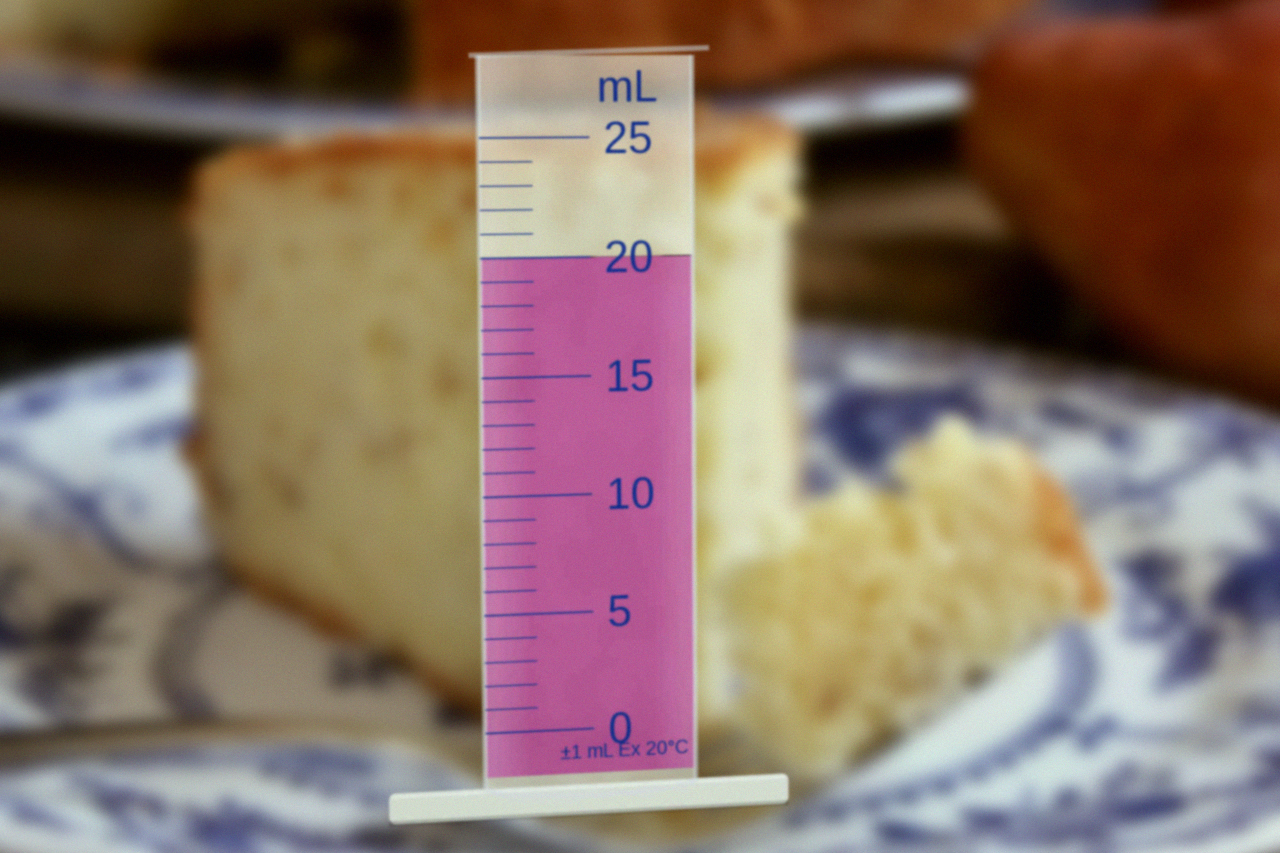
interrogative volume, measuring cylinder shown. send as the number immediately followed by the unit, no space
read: 20mL
